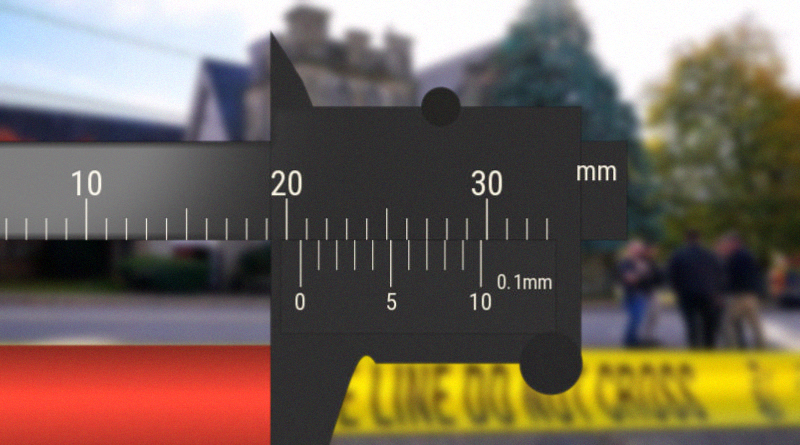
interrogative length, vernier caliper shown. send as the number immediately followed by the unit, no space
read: 20.7mm
